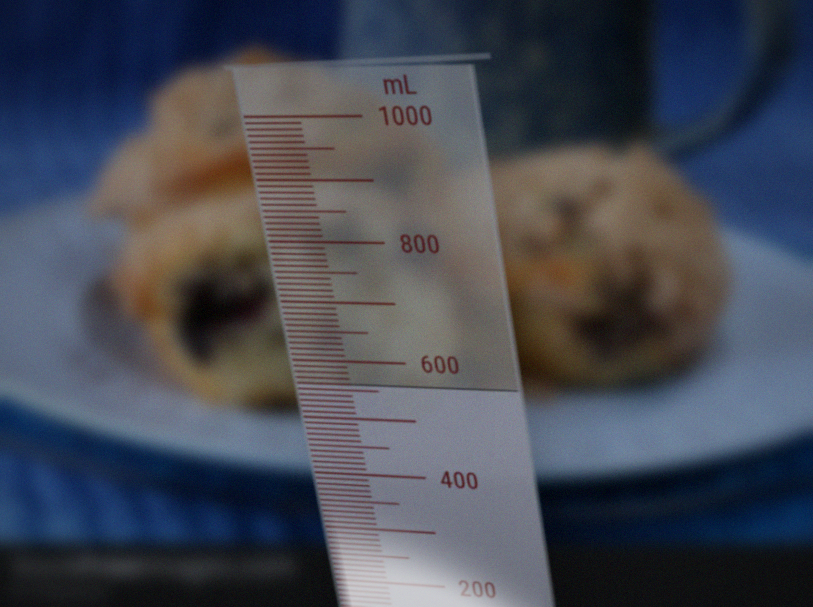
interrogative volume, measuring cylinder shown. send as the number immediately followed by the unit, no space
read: 560mL
